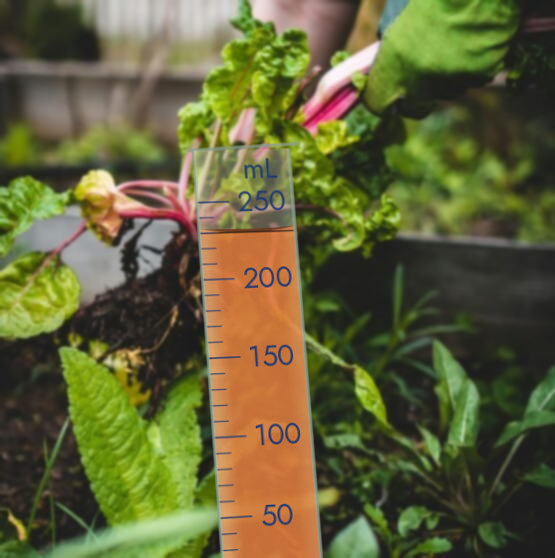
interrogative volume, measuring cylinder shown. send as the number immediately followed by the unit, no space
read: 230mL
